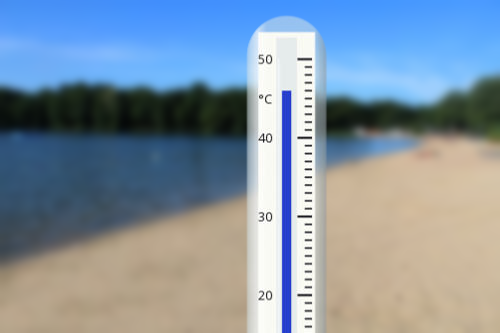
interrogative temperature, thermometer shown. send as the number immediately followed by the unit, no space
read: 46°C
